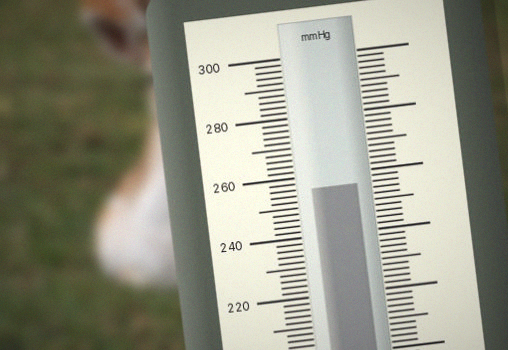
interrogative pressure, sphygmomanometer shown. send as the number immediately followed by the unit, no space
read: 256mmHg
